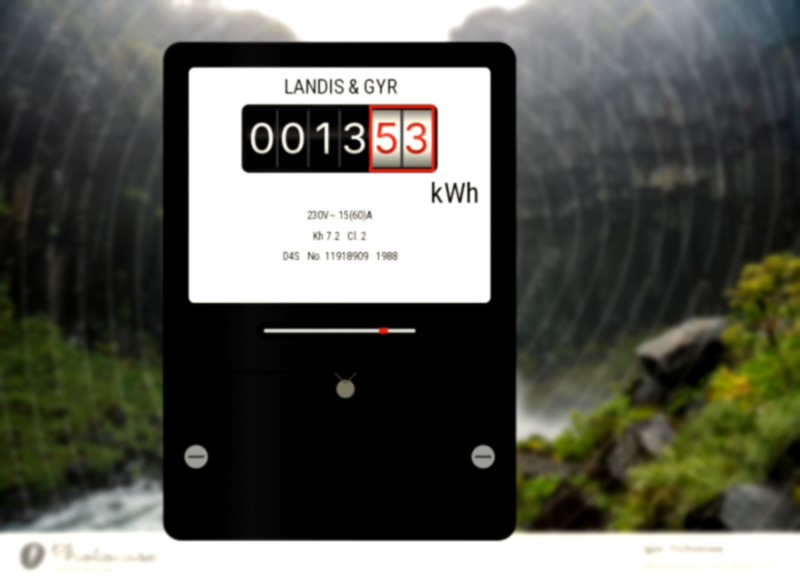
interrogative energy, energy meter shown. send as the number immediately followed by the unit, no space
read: 13.53kWh
